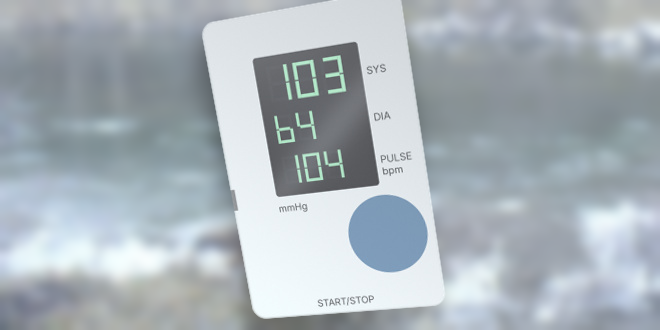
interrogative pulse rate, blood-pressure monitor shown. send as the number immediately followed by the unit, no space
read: 104bpm
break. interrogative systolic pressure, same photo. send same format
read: 103mmHg
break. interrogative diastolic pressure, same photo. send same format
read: 64mmHg
